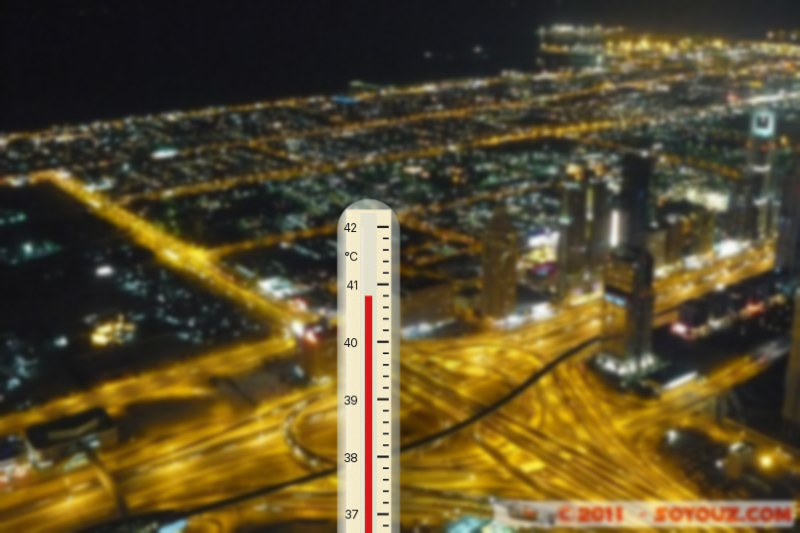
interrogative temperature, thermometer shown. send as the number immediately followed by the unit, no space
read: 40.8°C
